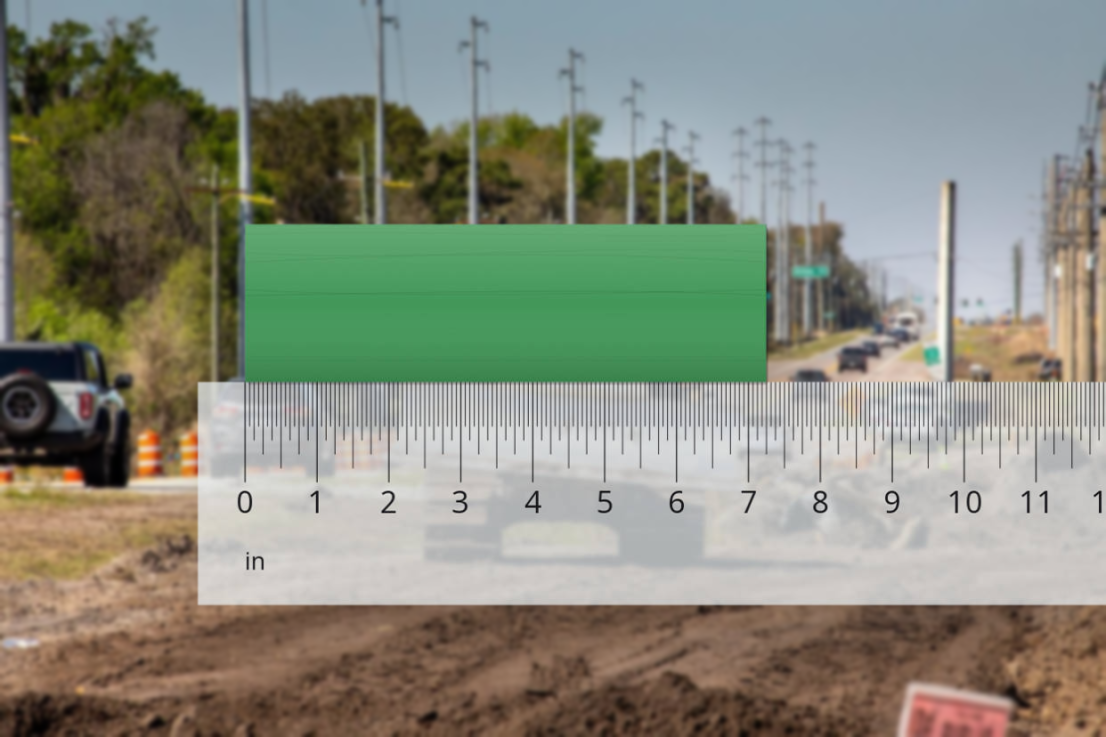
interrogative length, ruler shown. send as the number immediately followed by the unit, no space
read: 7.25in
